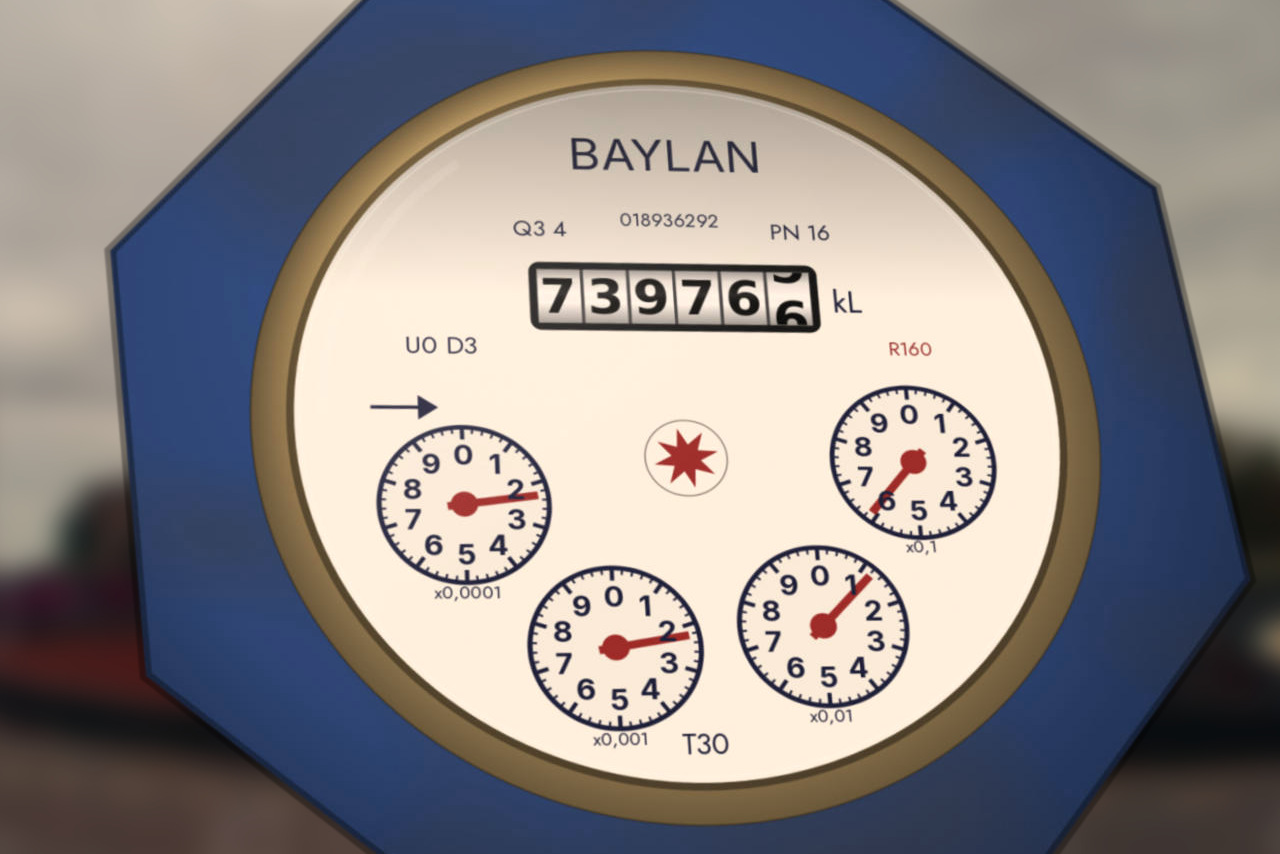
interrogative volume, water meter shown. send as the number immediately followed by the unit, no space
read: 739765.6122kL
